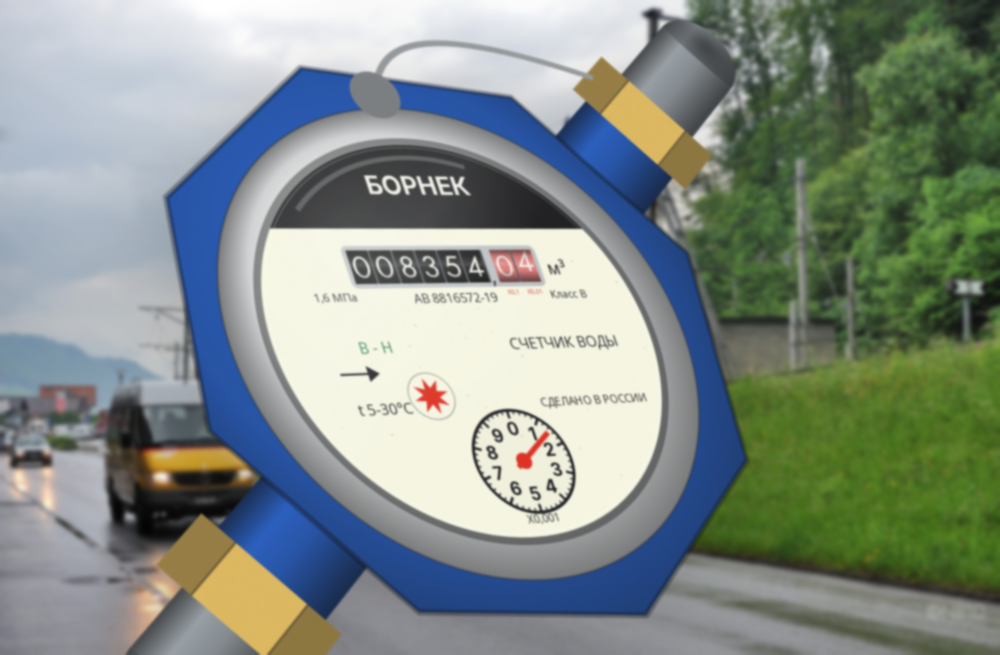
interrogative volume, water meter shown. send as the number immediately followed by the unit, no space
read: 8354.041m³
